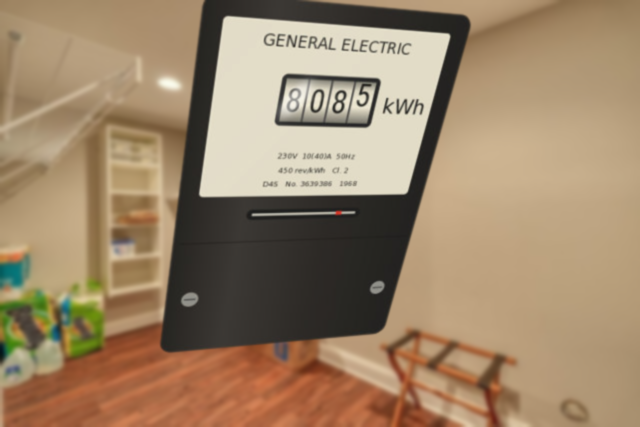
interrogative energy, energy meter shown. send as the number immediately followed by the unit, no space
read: 8085kWh
